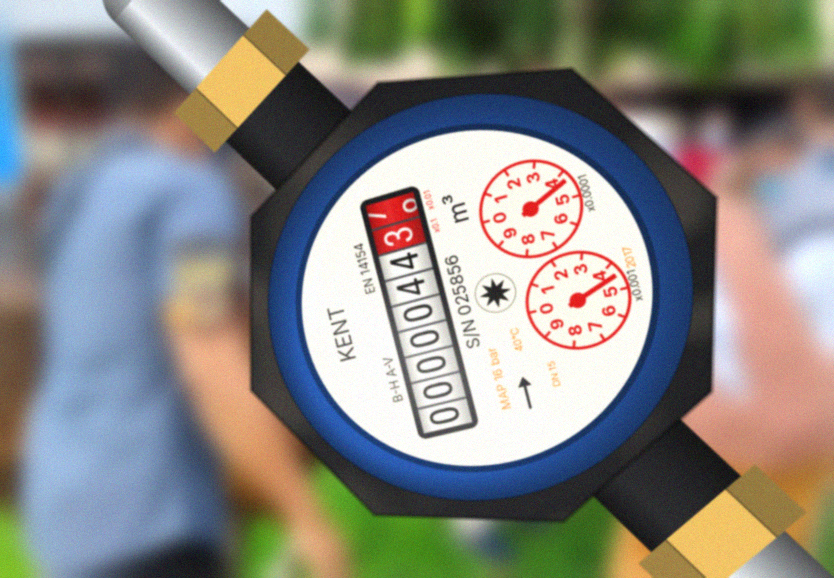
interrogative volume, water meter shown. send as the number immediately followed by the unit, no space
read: 44.3744m³
